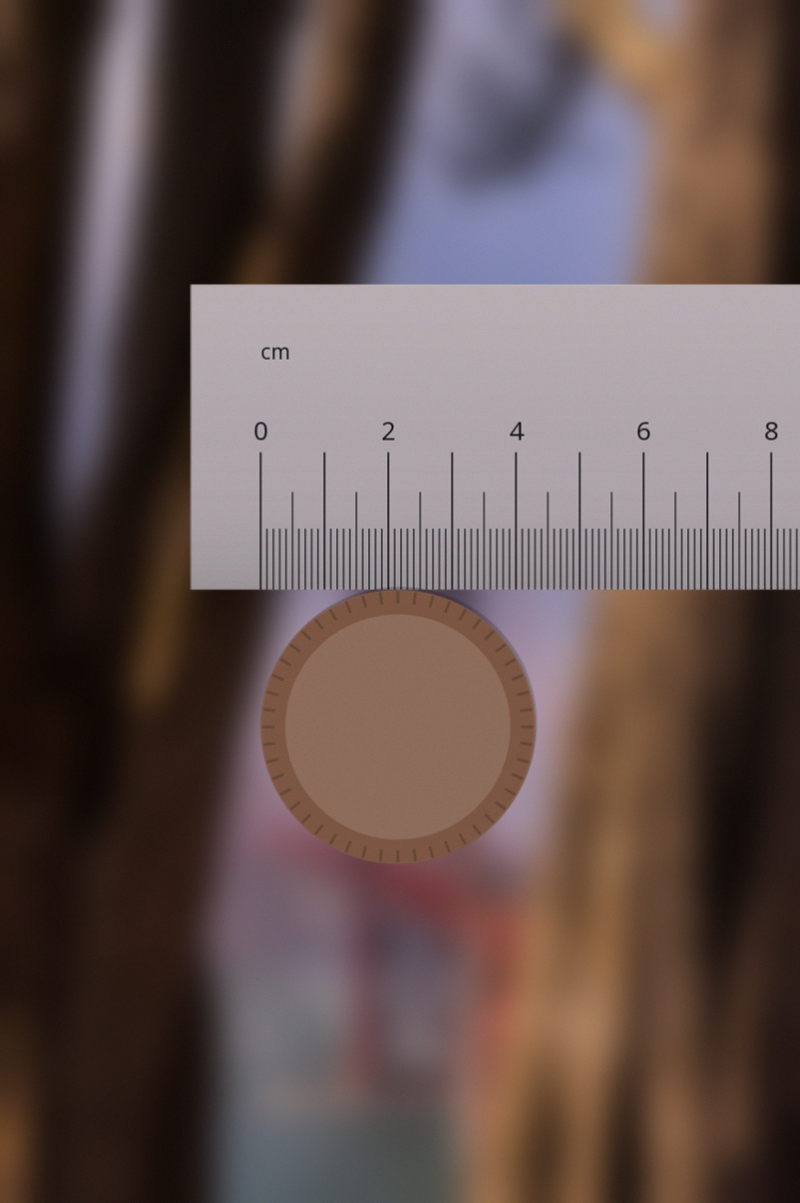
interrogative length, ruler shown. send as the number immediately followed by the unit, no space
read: 4.3cm
